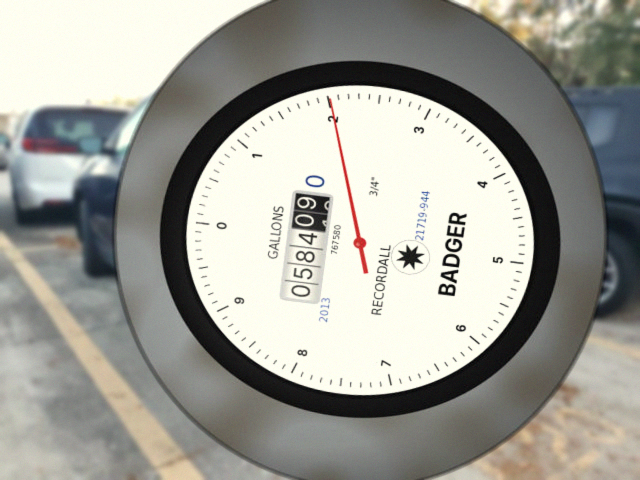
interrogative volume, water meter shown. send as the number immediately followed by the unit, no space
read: 584092.0gal
